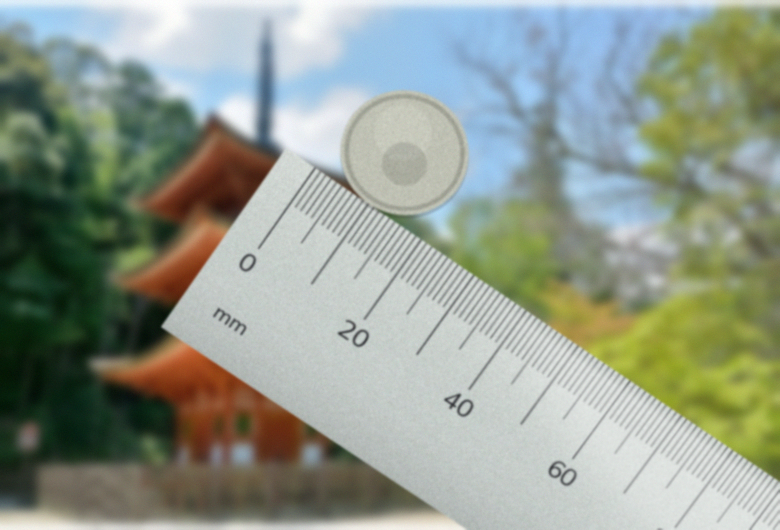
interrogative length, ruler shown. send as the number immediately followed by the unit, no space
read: 20mm
